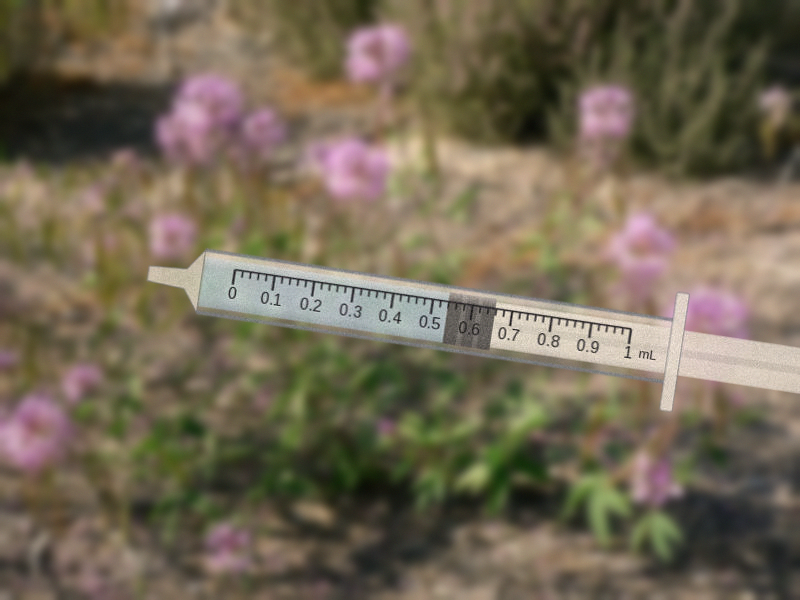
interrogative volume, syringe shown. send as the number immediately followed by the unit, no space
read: 0.54mL
